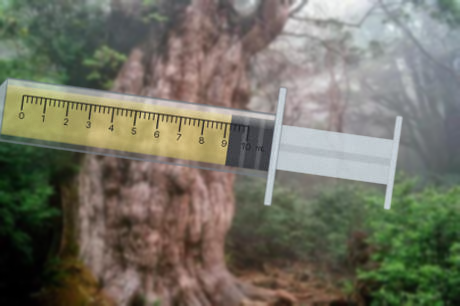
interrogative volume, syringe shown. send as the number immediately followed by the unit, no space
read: 9.2mL
